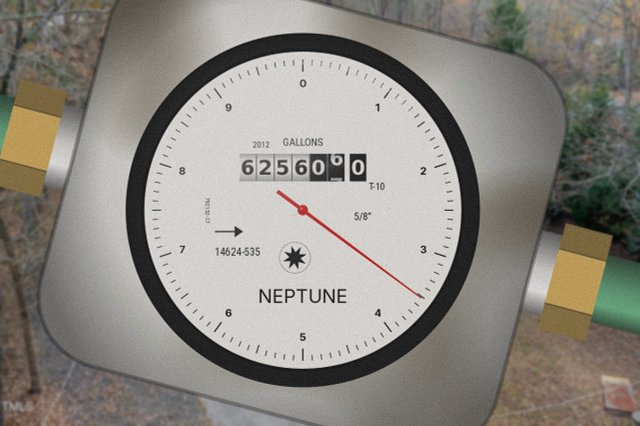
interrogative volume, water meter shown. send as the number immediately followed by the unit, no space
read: 6256063.5gal
